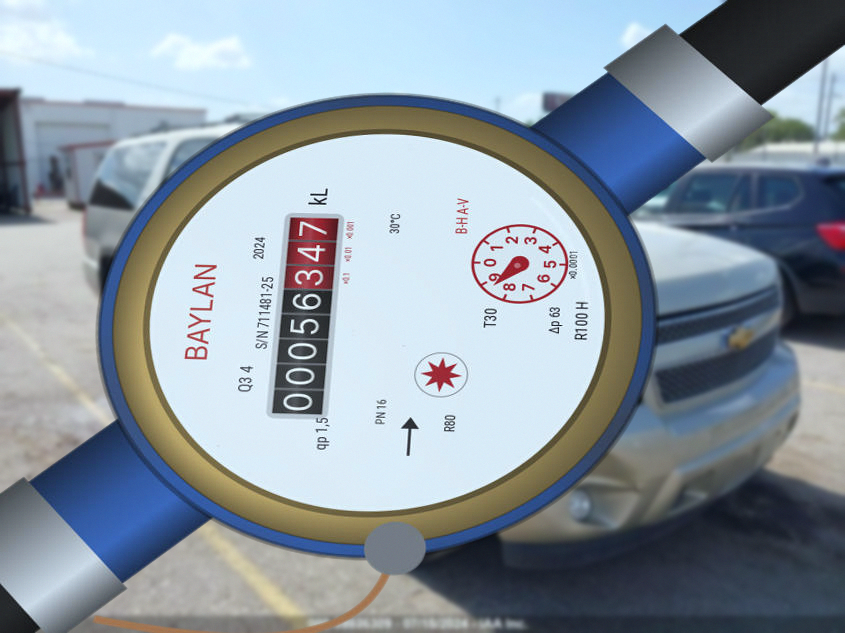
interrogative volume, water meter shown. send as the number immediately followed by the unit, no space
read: 56.3478kL
